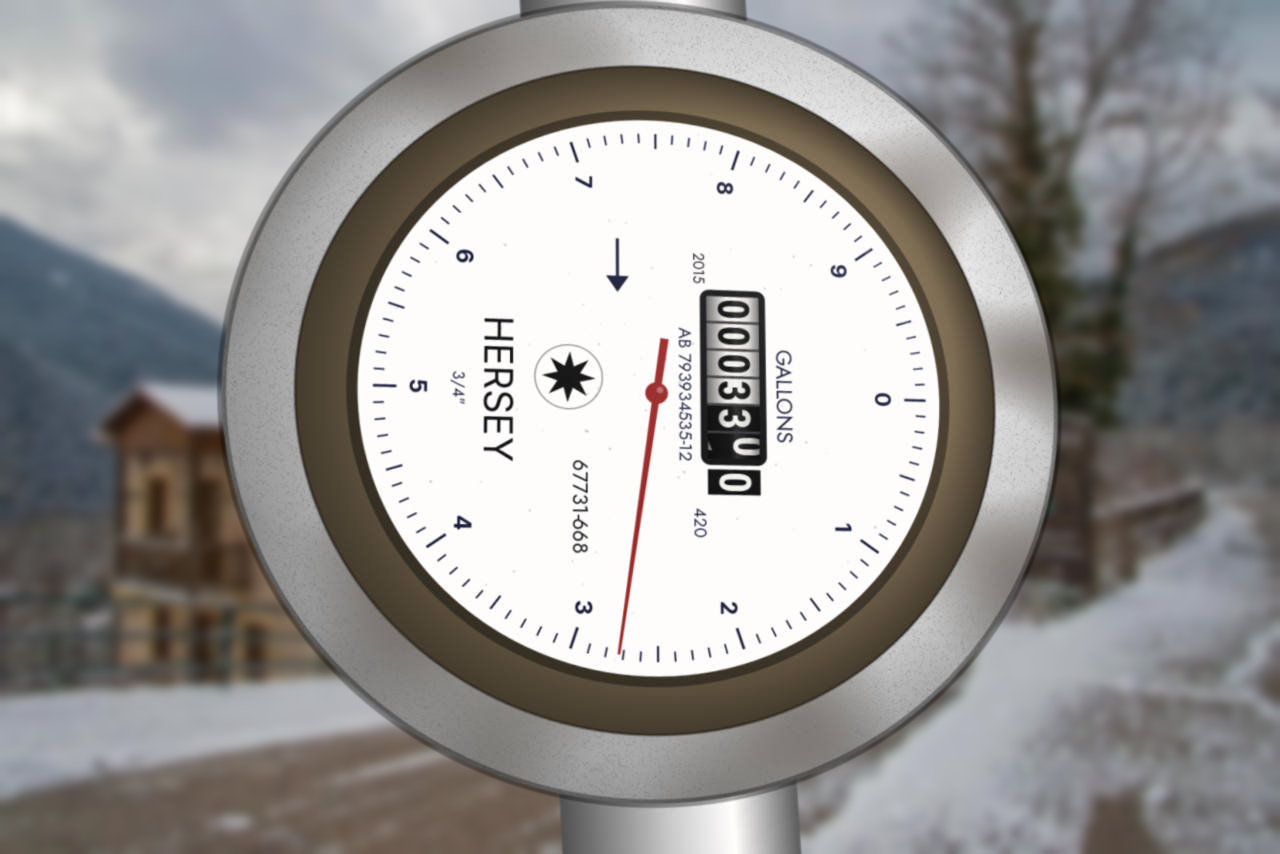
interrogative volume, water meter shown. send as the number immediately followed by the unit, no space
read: 3302.7gal
